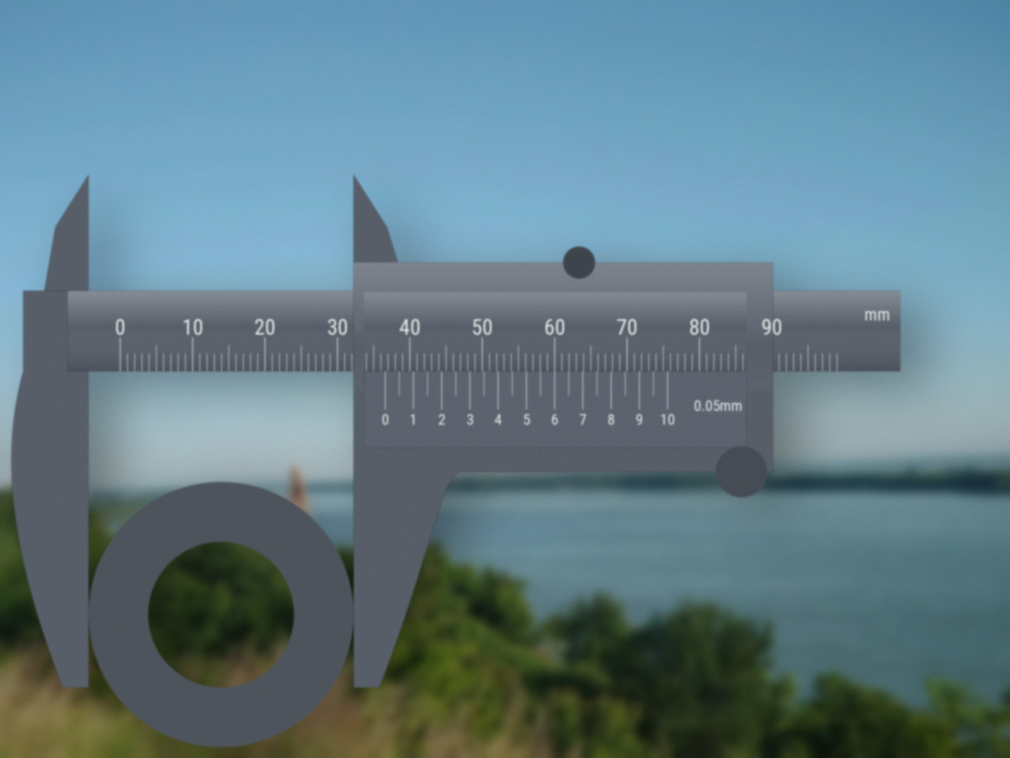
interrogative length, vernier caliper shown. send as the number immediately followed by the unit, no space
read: 36.6mm
